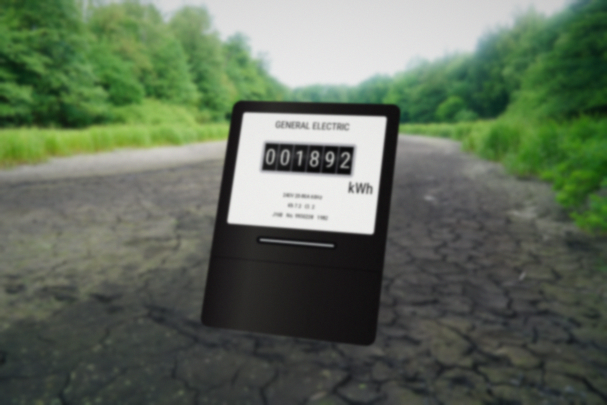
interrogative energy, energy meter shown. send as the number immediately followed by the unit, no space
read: 1892kWh
